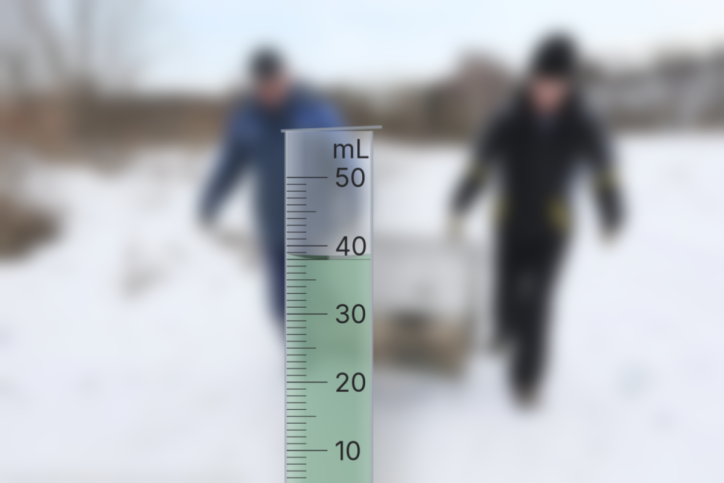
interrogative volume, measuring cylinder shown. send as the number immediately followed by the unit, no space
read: 38mL
